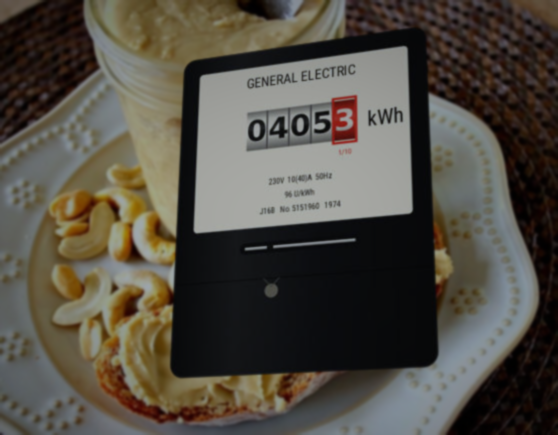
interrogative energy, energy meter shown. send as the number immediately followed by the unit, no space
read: 405.3kWh
